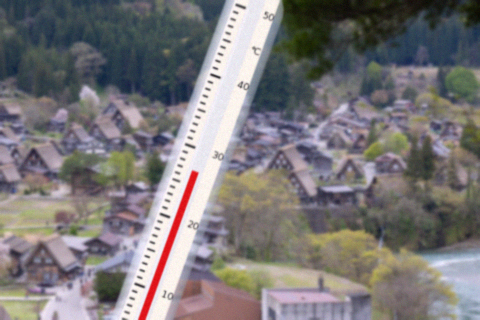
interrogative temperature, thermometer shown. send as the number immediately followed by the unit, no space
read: 27°C
